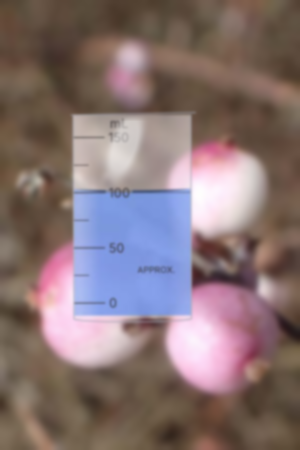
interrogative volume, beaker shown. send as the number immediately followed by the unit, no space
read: 100mL
